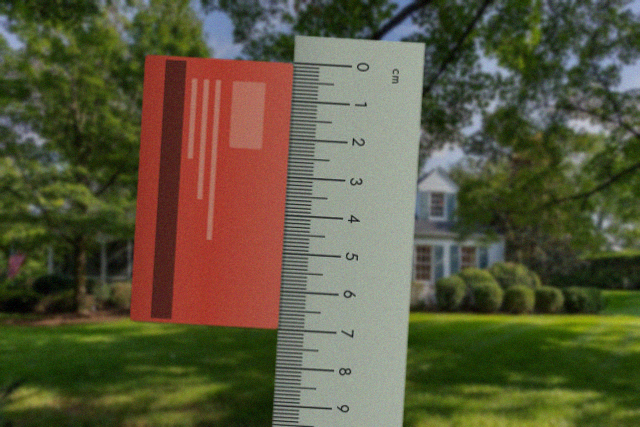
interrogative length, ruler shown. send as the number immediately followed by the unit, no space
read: 7cm
